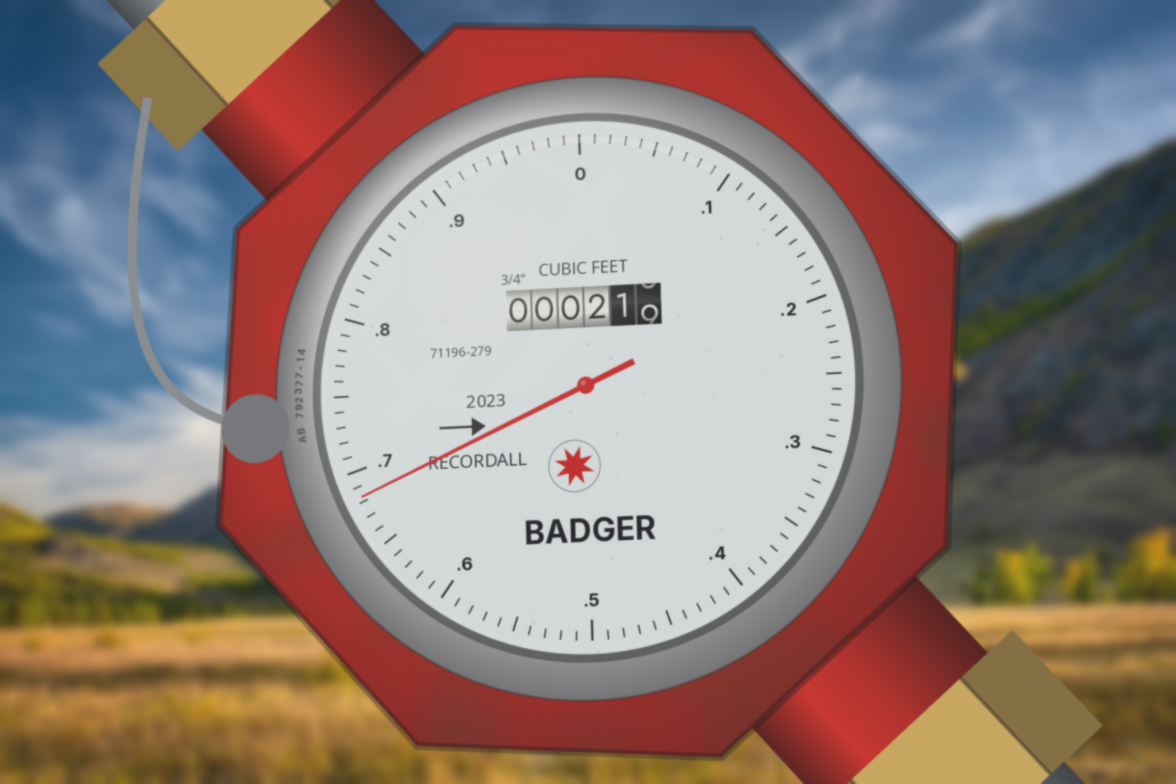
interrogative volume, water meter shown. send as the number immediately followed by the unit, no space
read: 218.68ft³
